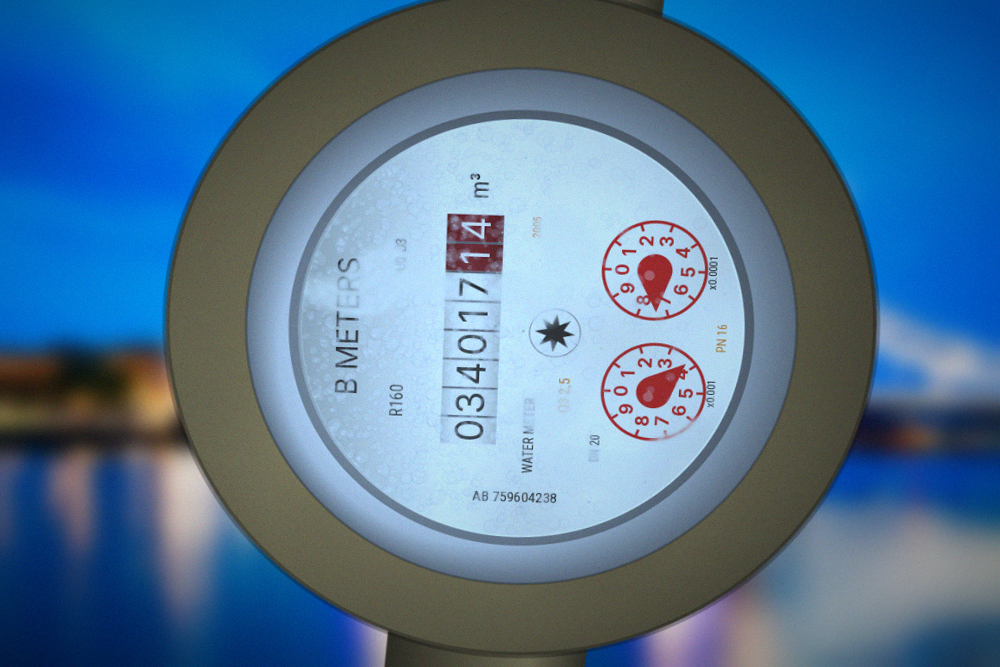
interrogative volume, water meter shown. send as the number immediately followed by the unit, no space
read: 34017.1437m³
